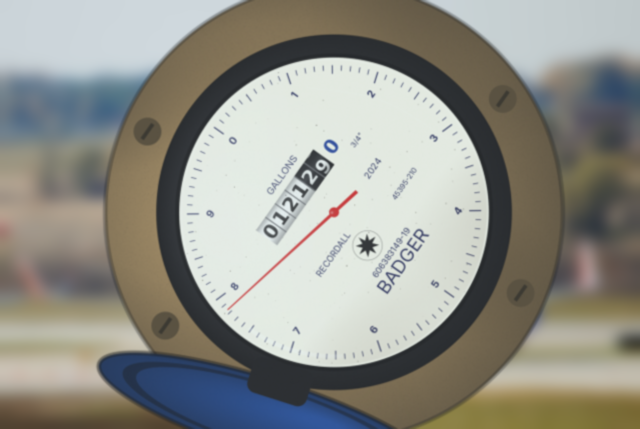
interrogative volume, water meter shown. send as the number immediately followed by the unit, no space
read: 121287.8gal
